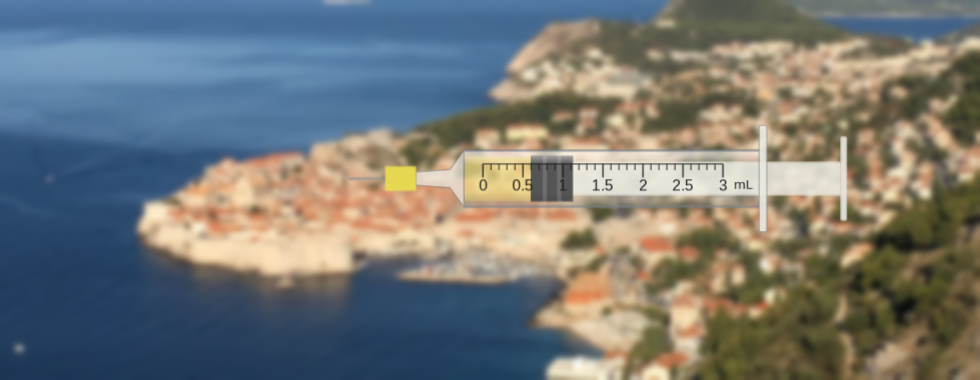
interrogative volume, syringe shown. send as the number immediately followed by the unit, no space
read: 0.6mL
